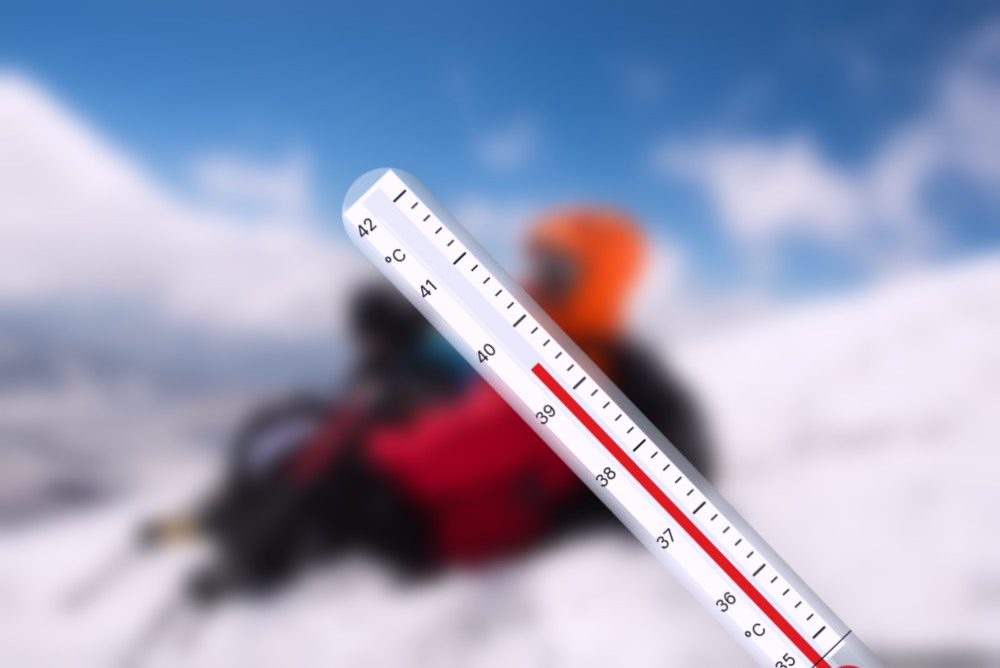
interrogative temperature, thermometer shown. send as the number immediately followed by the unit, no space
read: 39.5°C
